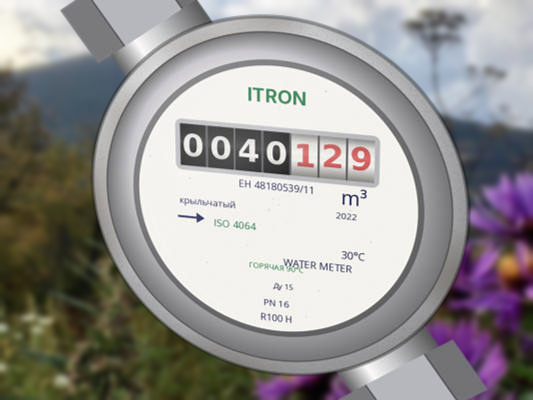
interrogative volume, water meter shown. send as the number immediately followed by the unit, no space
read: 40.129m³
